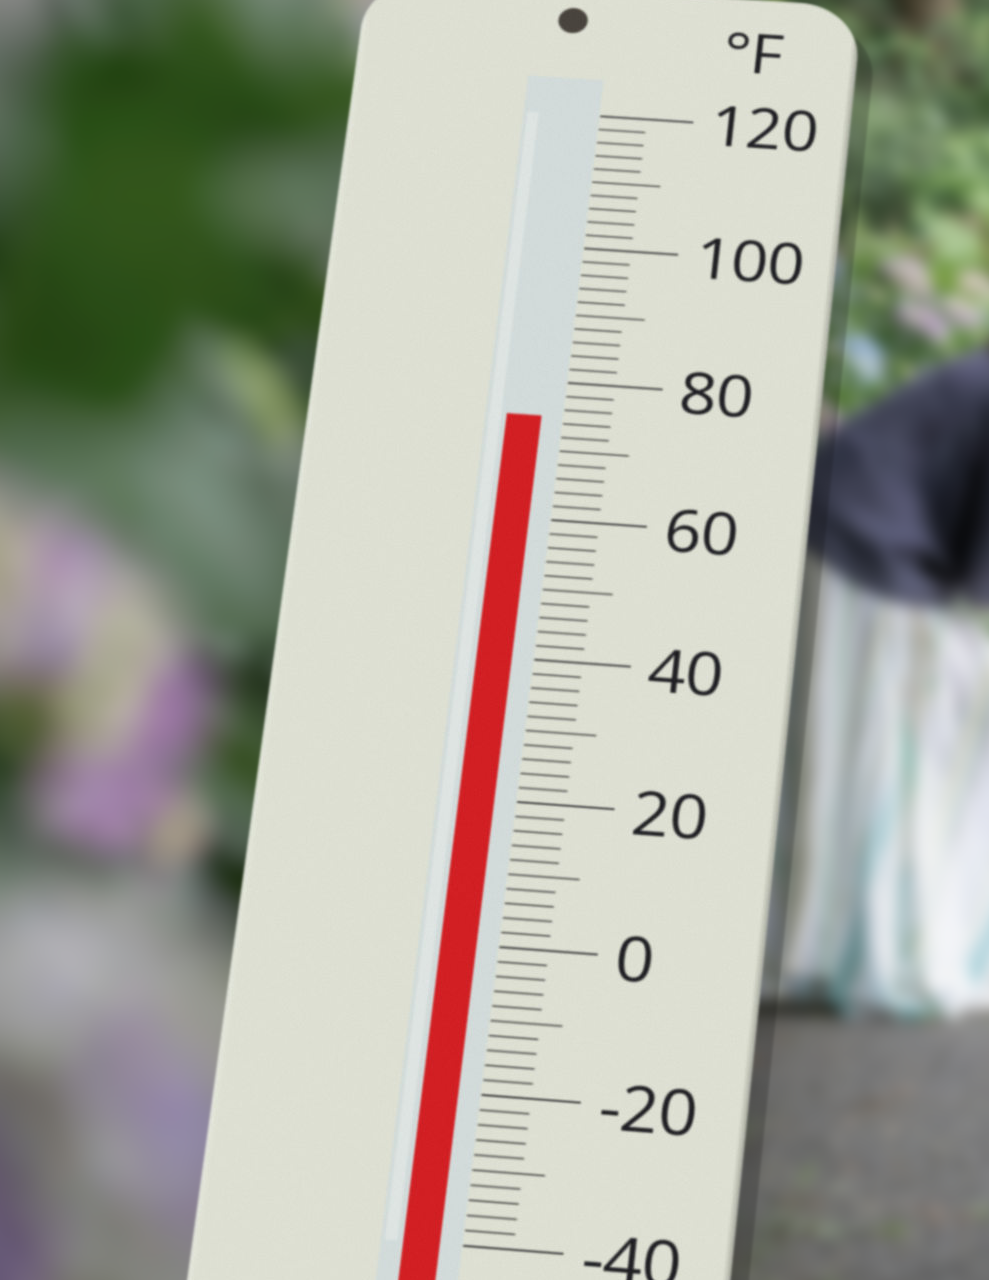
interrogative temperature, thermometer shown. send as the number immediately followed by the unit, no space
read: 75°F
